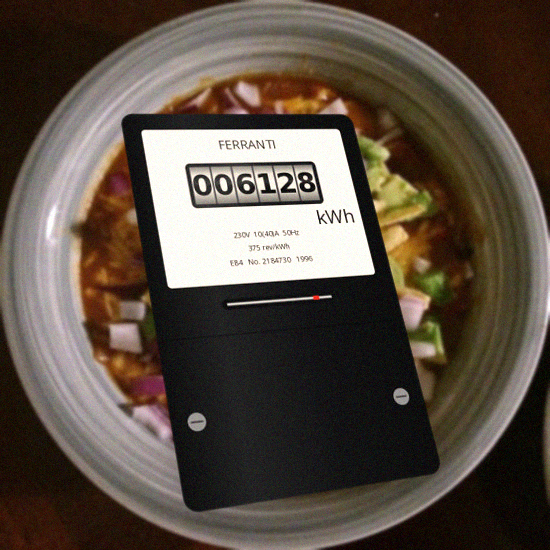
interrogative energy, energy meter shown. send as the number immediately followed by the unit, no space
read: 6128kWh
